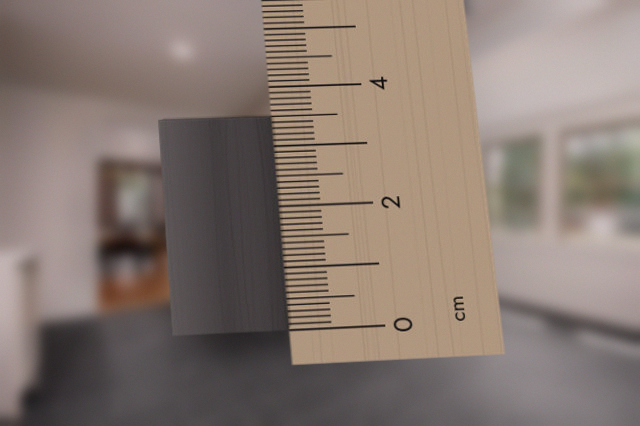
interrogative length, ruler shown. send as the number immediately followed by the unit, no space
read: 3.5cm
